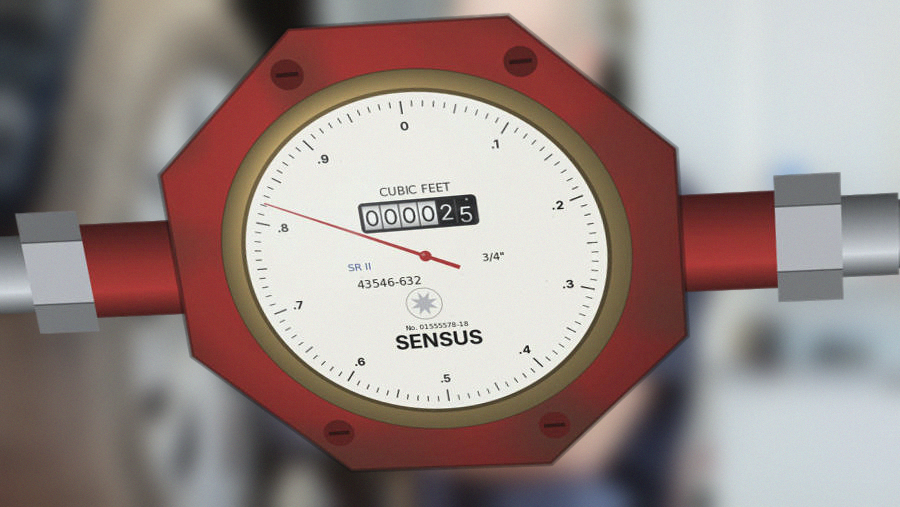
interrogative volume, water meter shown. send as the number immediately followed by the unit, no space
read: 24.82ft³
